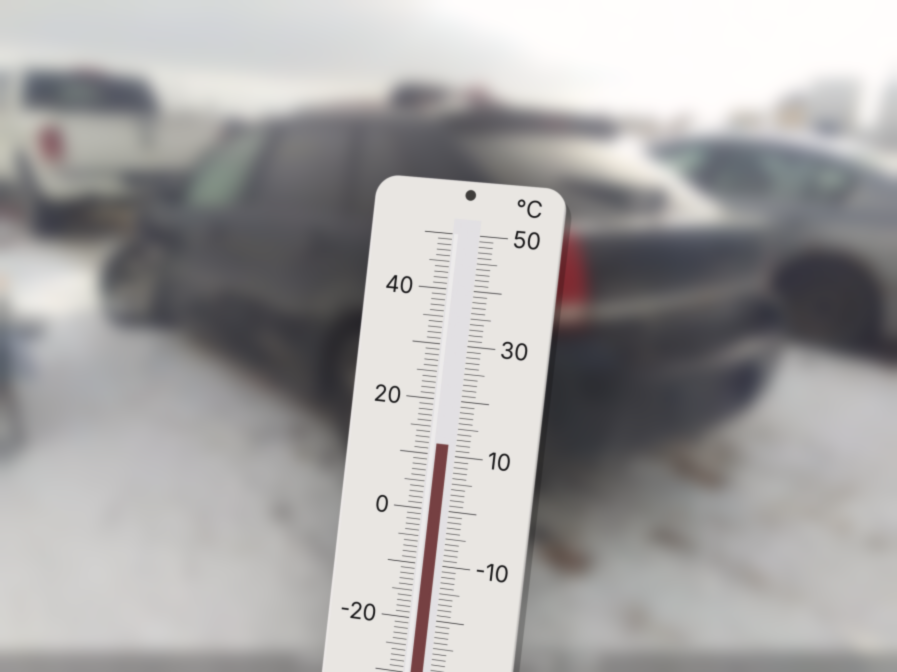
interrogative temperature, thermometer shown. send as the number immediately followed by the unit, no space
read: 12°C
